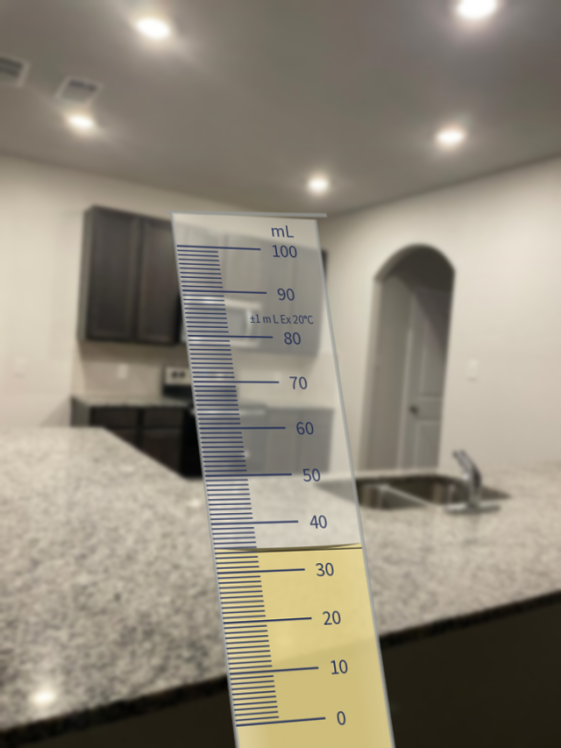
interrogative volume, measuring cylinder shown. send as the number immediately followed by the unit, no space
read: 34mL
